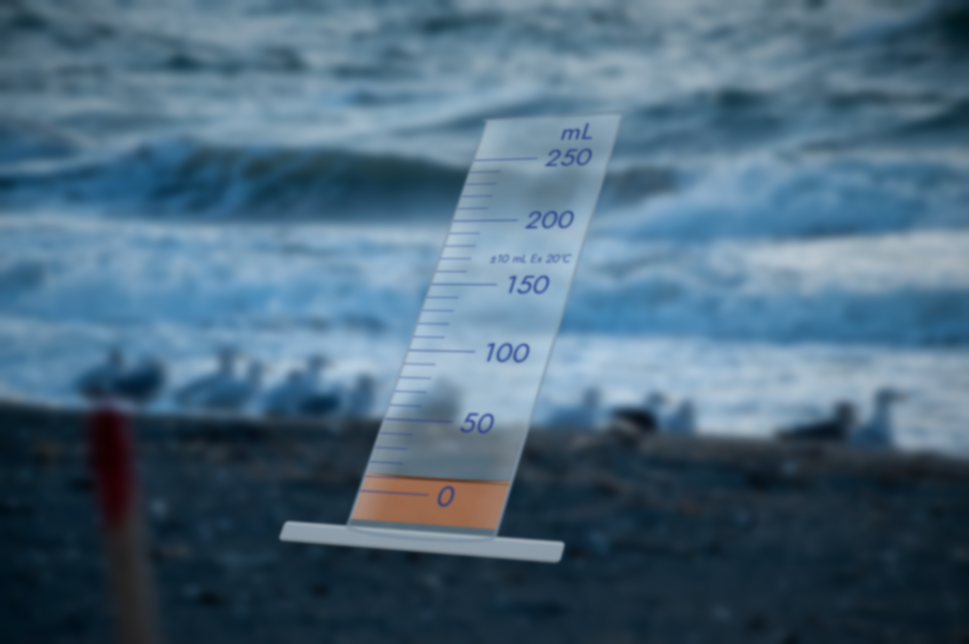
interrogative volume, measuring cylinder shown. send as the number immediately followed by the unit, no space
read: 10mL
